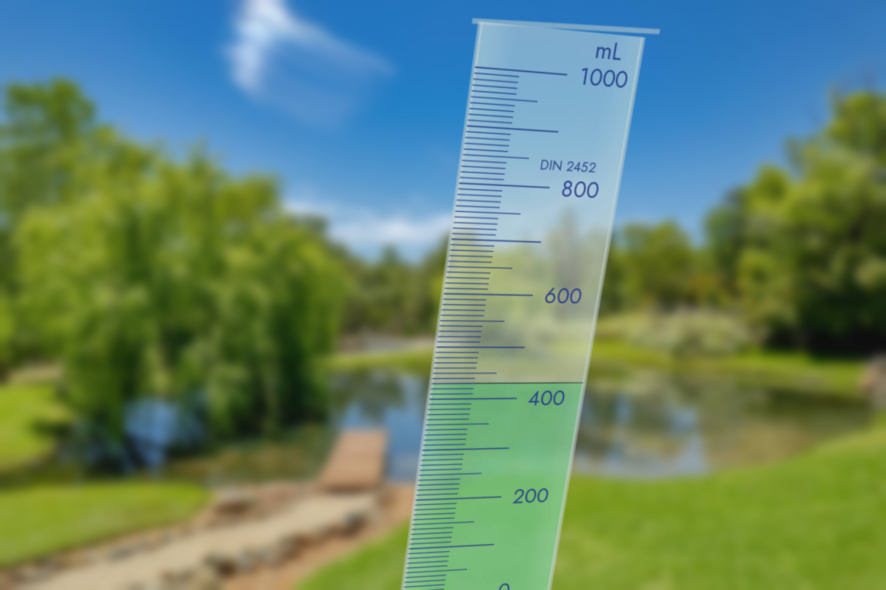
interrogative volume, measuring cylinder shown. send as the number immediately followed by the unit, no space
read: 430mL
